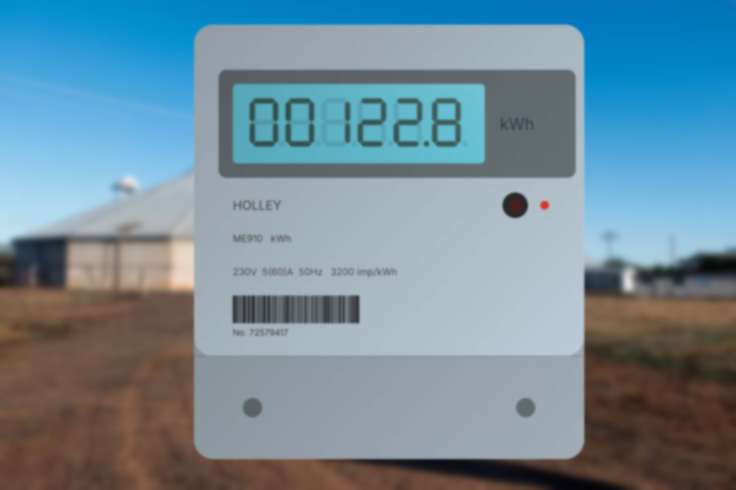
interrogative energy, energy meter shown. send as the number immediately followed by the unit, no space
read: 122.8kWh
